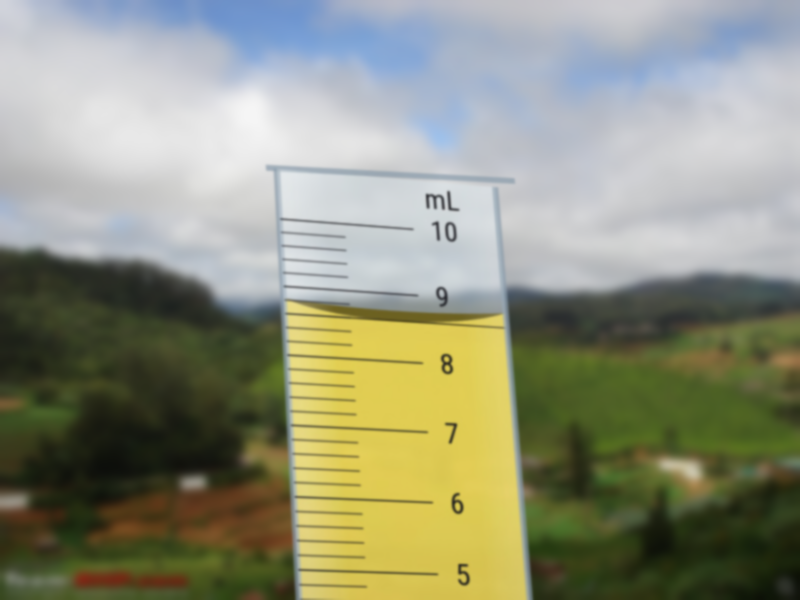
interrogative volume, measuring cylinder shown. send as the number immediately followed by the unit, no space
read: 8.6mL
